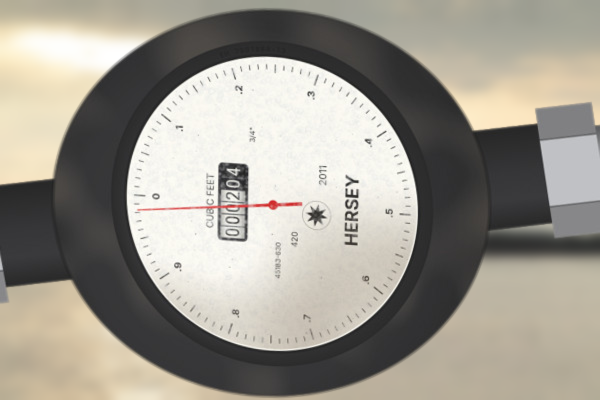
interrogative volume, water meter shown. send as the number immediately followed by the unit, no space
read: 203.98ft³
